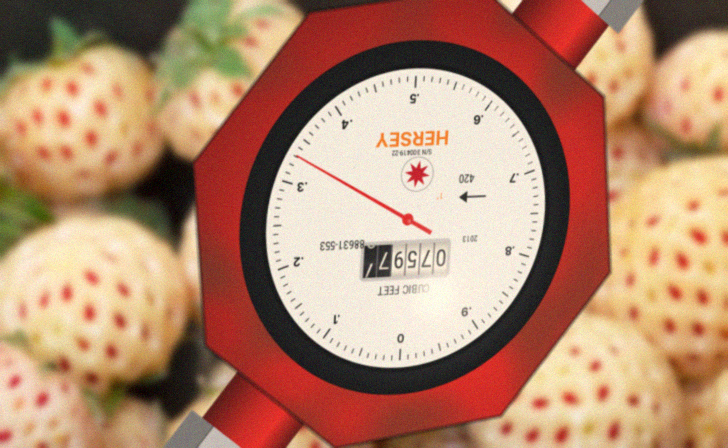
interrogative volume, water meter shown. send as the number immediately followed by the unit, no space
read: 75977.33ft³
